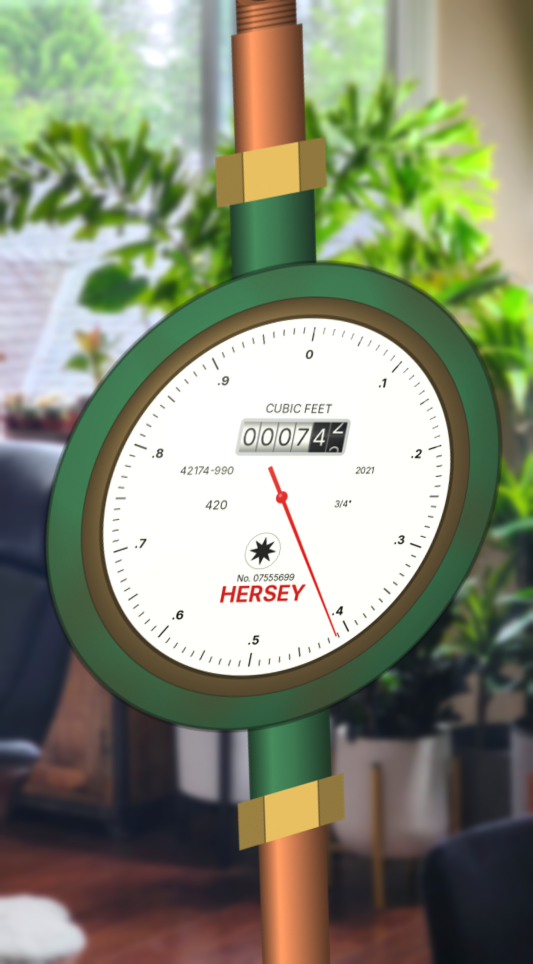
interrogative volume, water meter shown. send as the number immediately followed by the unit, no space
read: 742.41ft³
